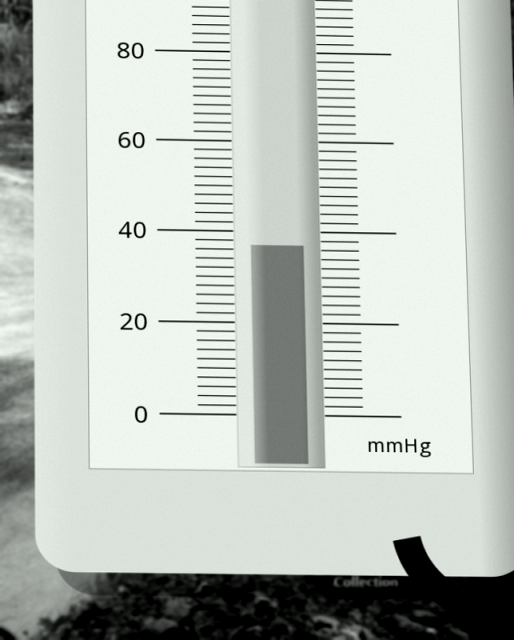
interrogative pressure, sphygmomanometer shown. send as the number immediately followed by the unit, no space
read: 37mmHg
